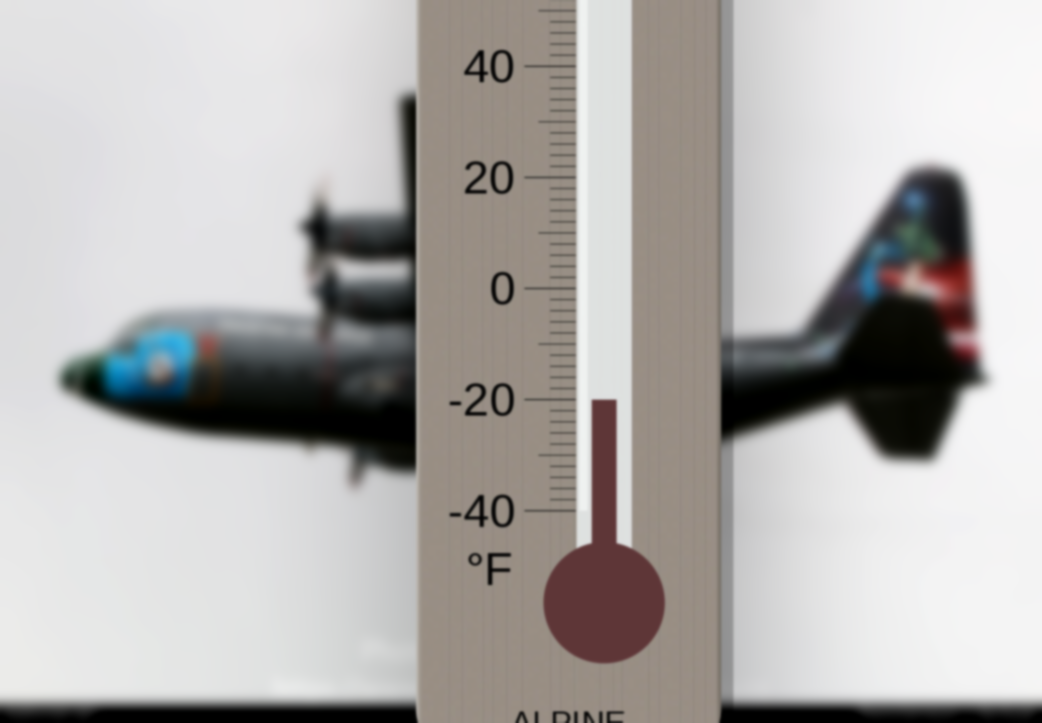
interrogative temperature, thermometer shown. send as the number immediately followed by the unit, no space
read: -20°F
